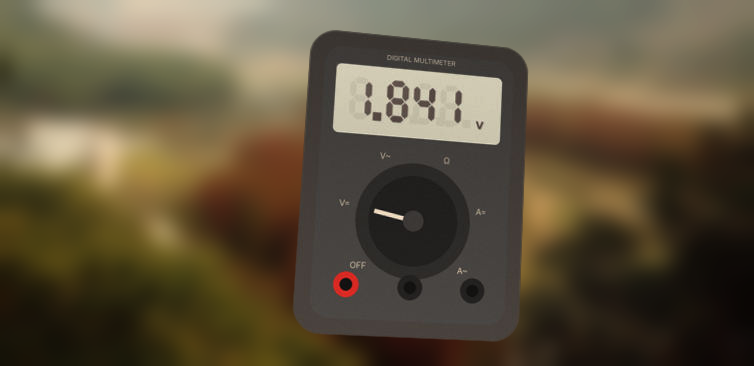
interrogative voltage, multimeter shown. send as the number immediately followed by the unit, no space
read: 1.841V
